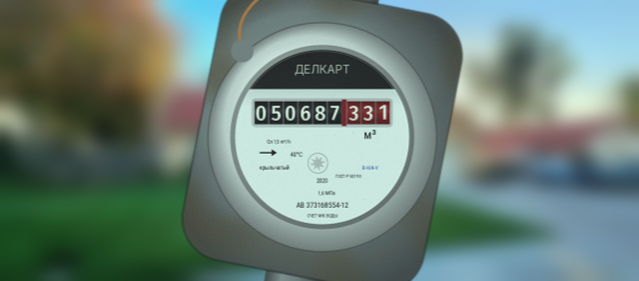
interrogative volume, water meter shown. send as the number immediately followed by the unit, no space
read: 50687.331m³
